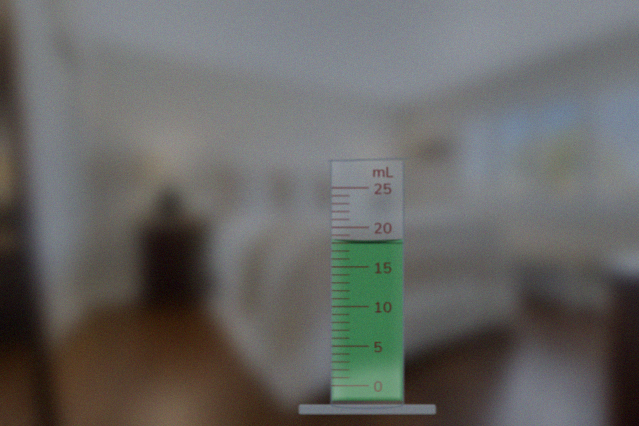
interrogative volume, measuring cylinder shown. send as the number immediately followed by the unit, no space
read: 18mL
